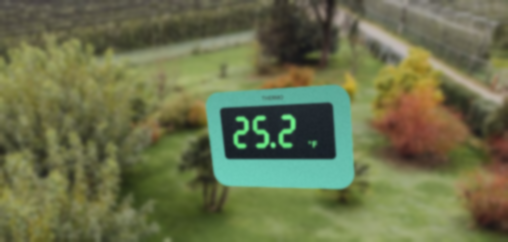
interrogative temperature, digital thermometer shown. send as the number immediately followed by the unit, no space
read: 25.2°F
